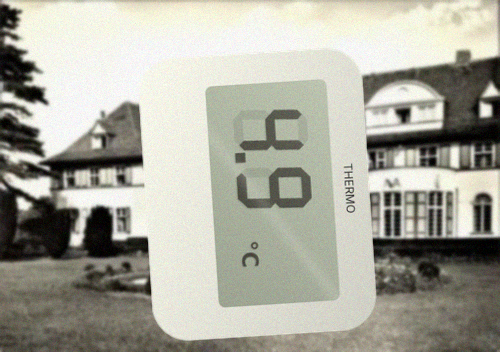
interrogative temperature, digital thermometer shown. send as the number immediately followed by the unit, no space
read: 4.9°C
